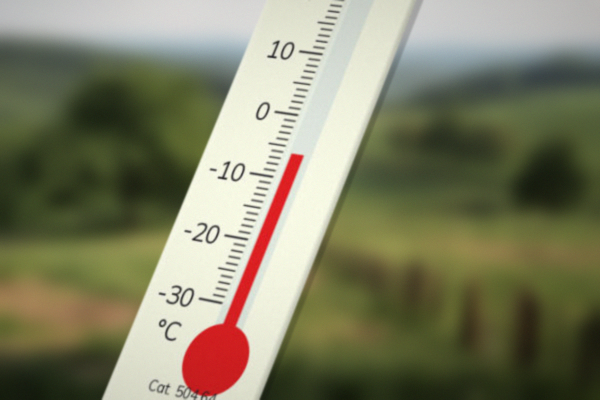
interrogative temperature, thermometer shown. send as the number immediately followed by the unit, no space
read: -6°C
